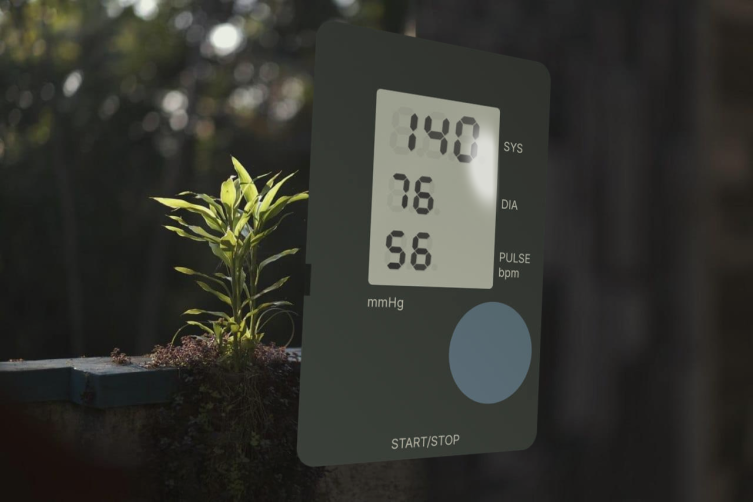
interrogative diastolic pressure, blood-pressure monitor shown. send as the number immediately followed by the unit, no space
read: 76mmHg
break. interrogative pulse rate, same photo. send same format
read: 56bpm
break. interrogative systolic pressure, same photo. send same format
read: 140mmHg
